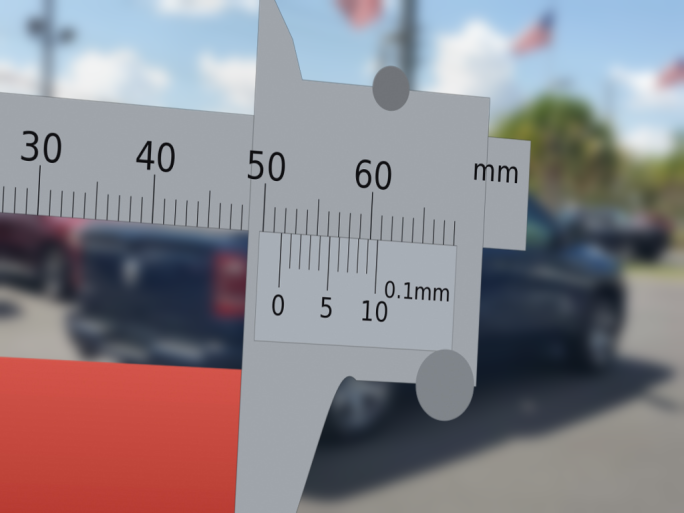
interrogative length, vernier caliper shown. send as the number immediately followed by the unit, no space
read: 51.7mm
